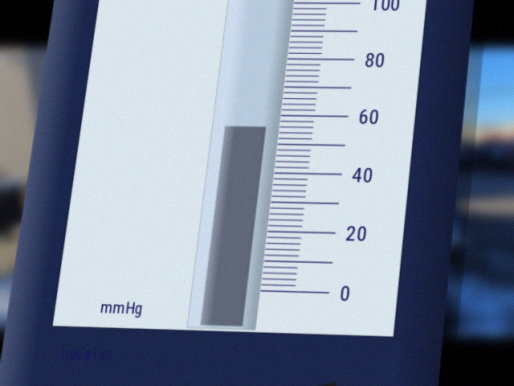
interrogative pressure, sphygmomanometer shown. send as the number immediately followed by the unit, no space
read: 56mmHg
